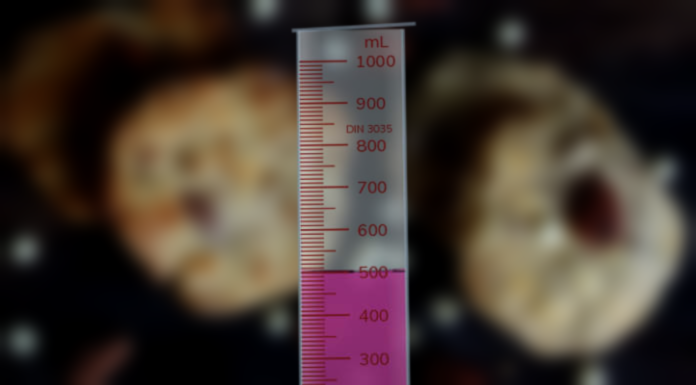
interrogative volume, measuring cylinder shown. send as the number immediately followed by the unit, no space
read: 500mL
